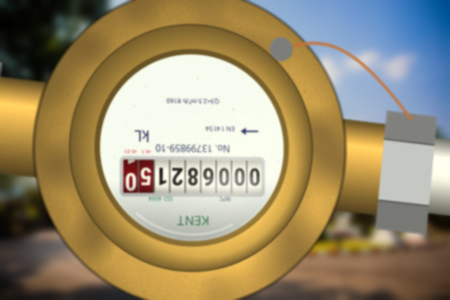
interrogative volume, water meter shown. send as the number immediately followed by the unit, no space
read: 6821.50kL
